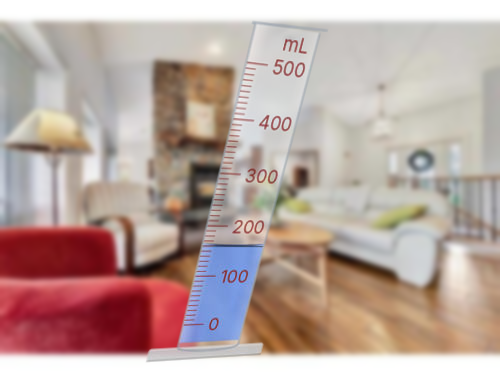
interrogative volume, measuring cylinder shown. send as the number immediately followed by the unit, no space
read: 160mL
